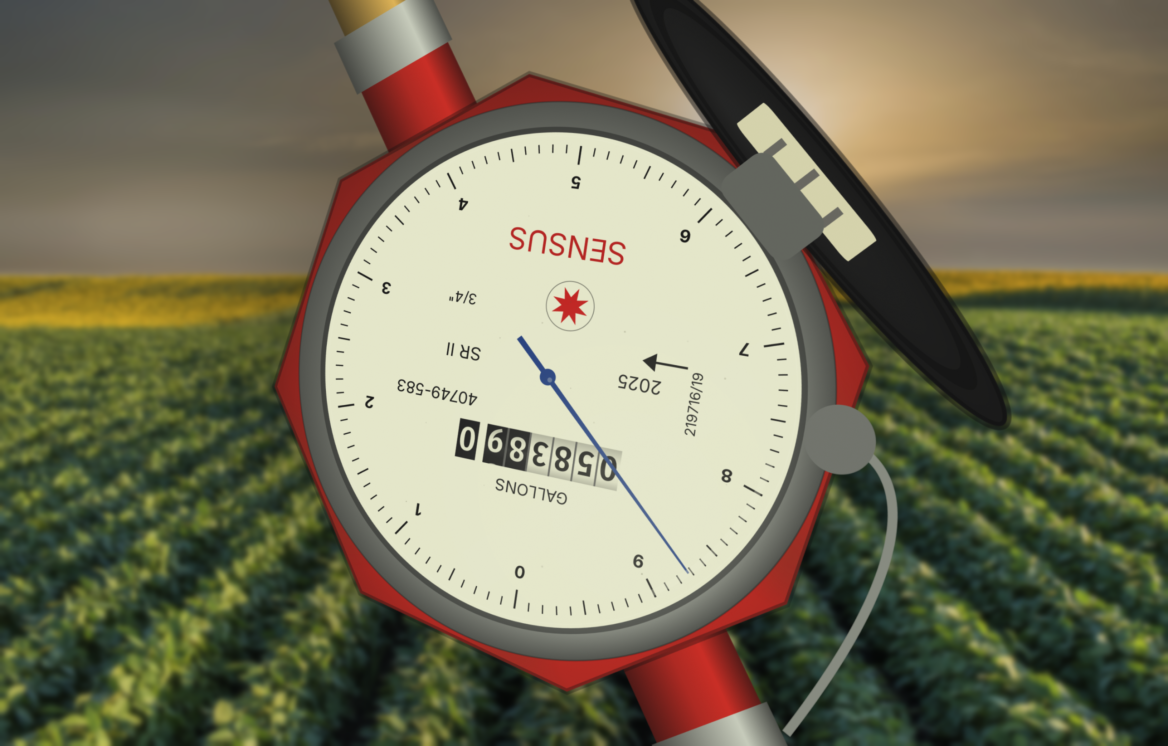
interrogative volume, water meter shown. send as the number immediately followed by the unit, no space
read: 583888.7gal
